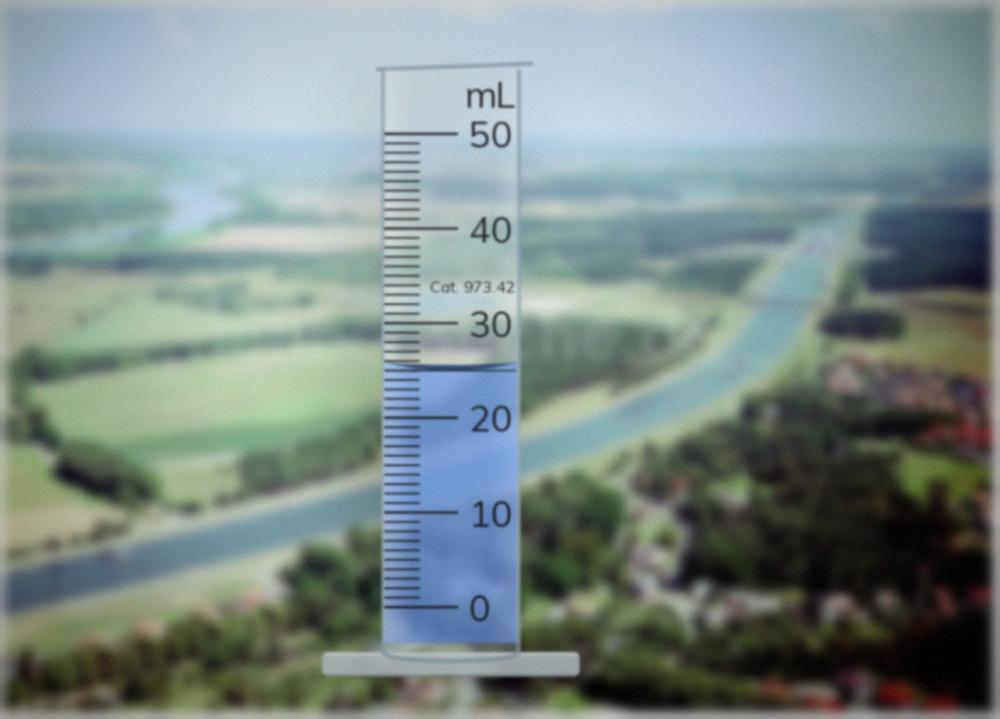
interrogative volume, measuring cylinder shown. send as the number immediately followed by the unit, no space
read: 25mL
